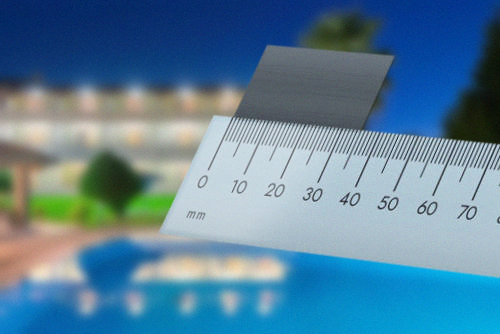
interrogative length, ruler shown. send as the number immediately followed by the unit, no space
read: 35mm
